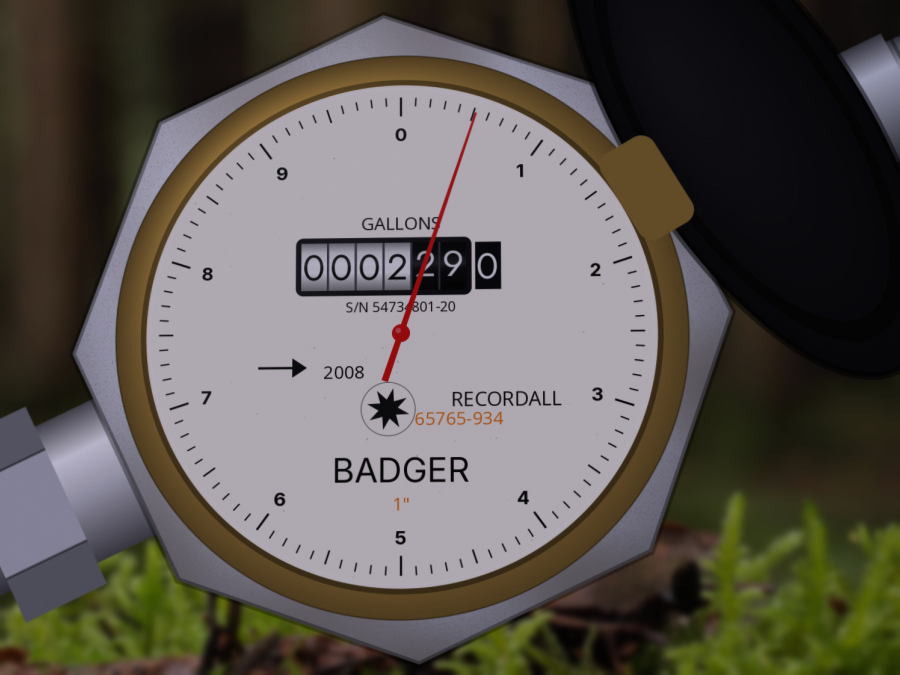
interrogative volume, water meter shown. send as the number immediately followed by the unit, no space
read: 2290.5gal
